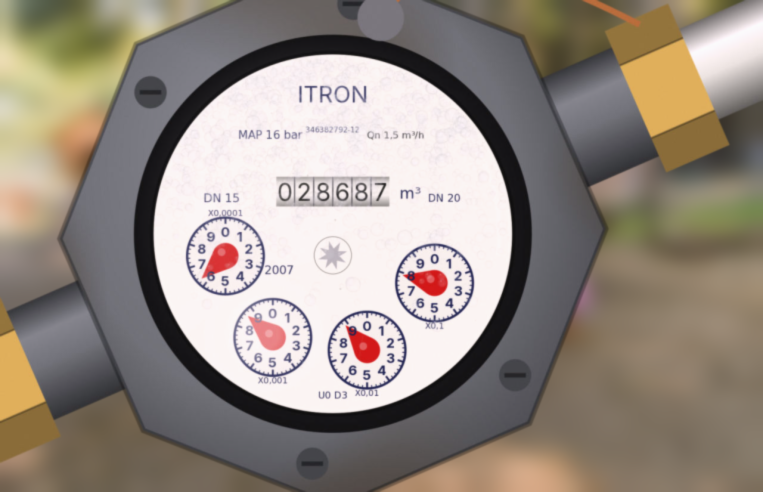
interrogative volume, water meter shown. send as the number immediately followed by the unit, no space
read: 28687.7886m³
